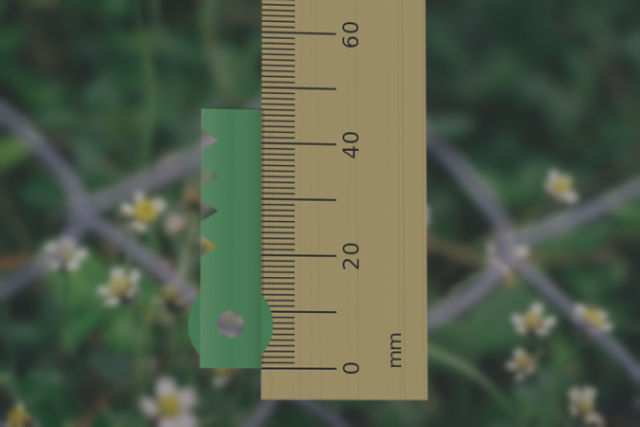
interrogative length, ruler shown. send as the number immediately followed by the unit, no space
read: 46mm
